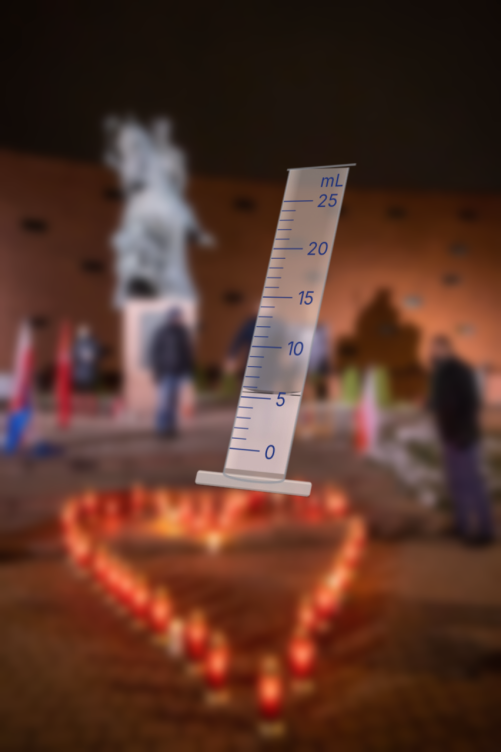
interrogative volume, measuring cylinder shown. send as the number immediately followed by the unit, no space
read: 5.5mL
